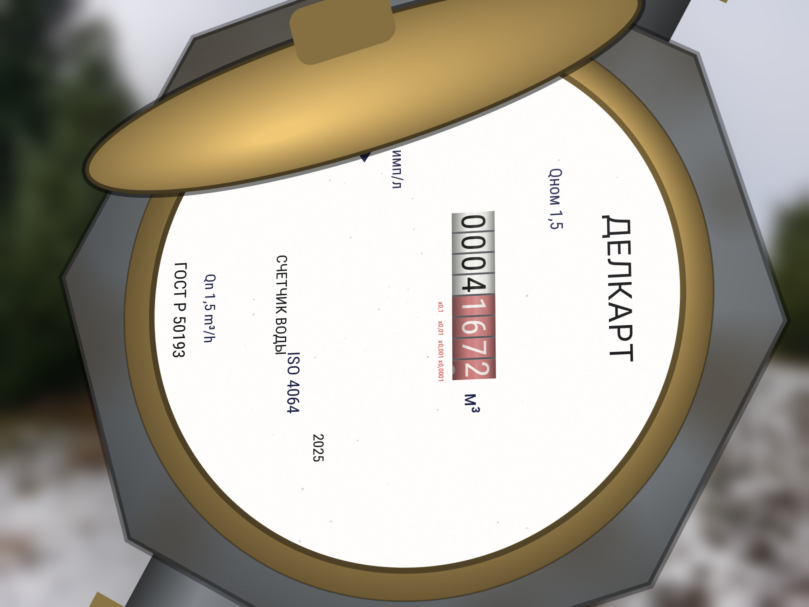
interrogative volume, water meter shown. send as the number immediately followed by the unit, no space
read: 4.1672m³
